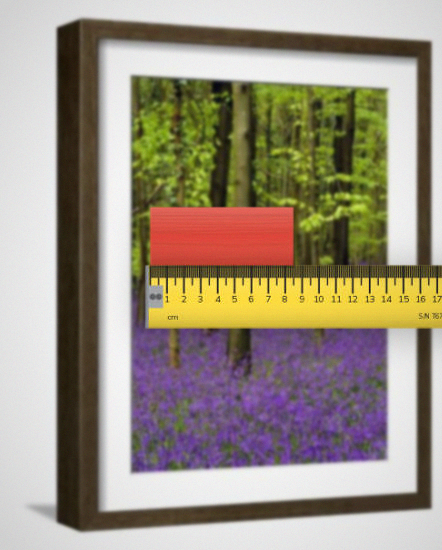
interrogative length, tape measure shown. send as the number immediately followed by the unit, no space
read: 8.5cm
